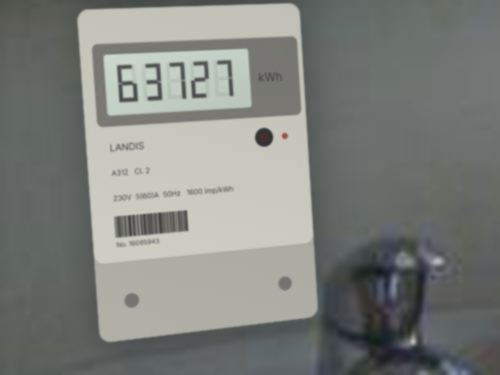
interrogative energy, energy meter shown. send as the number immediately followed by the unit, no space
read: 63727kWh
